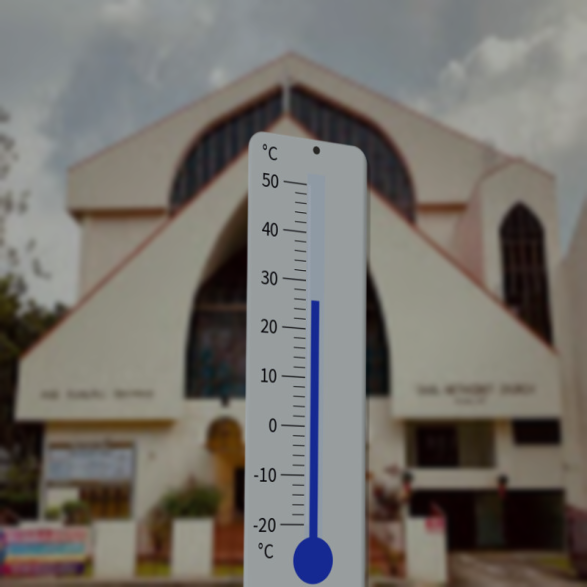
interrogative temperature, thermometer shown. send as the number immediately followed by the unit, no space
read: 26°C
